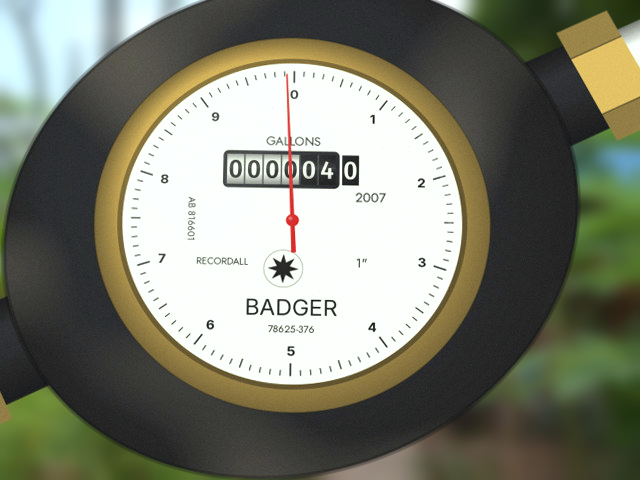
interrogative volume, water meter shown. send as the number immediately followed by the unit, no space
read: 39.9gal
